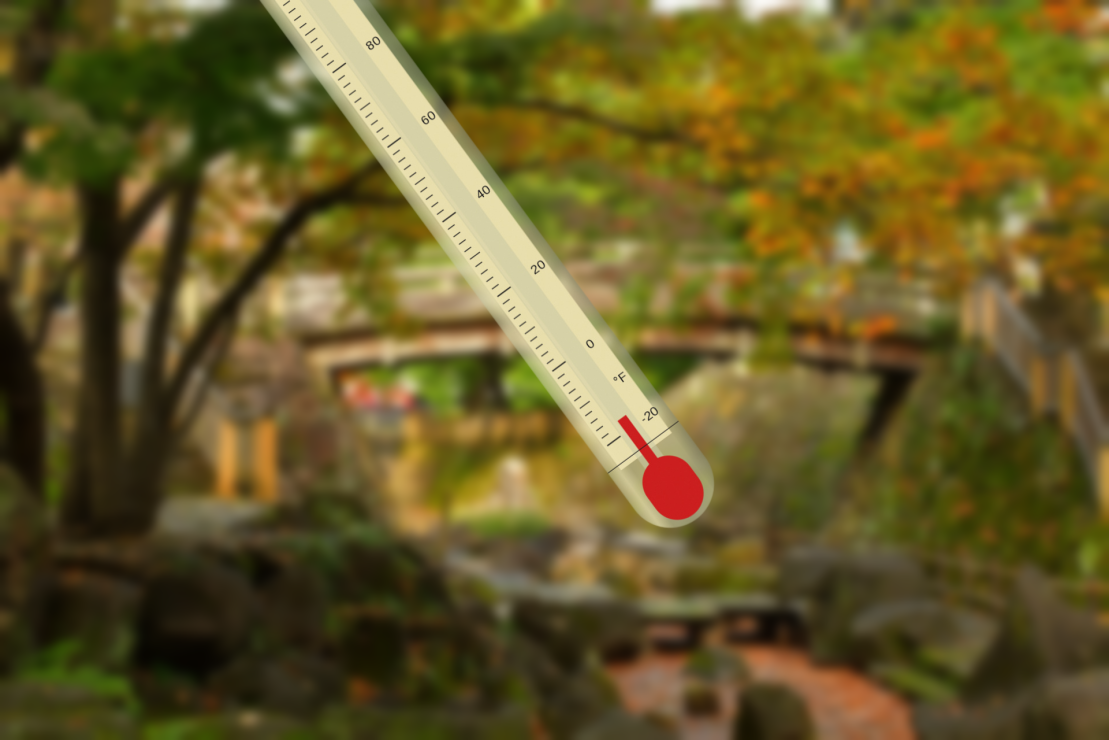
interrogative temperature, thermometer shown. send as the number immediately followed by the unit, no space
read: -17°F
